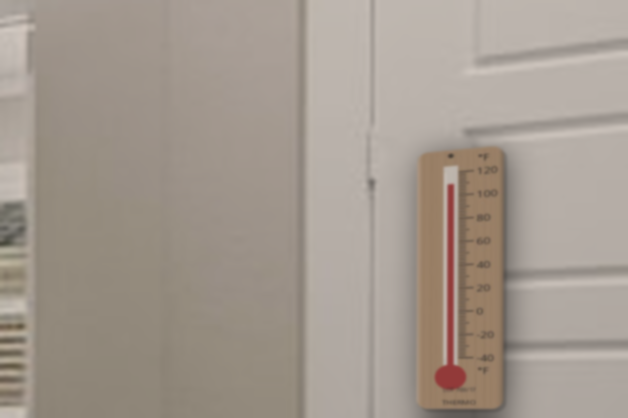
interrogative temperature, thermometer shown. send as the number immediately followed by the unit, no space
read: 110°F
